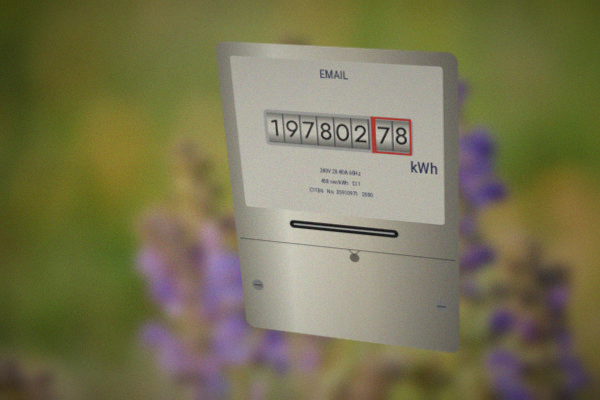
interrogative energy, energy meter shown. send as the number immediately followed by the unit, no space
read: 197802.78kWh
